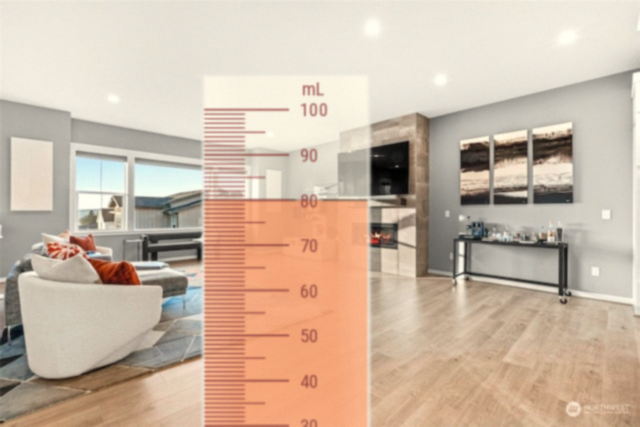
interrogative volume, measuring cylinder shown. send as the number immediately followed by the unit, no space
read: 80mL
